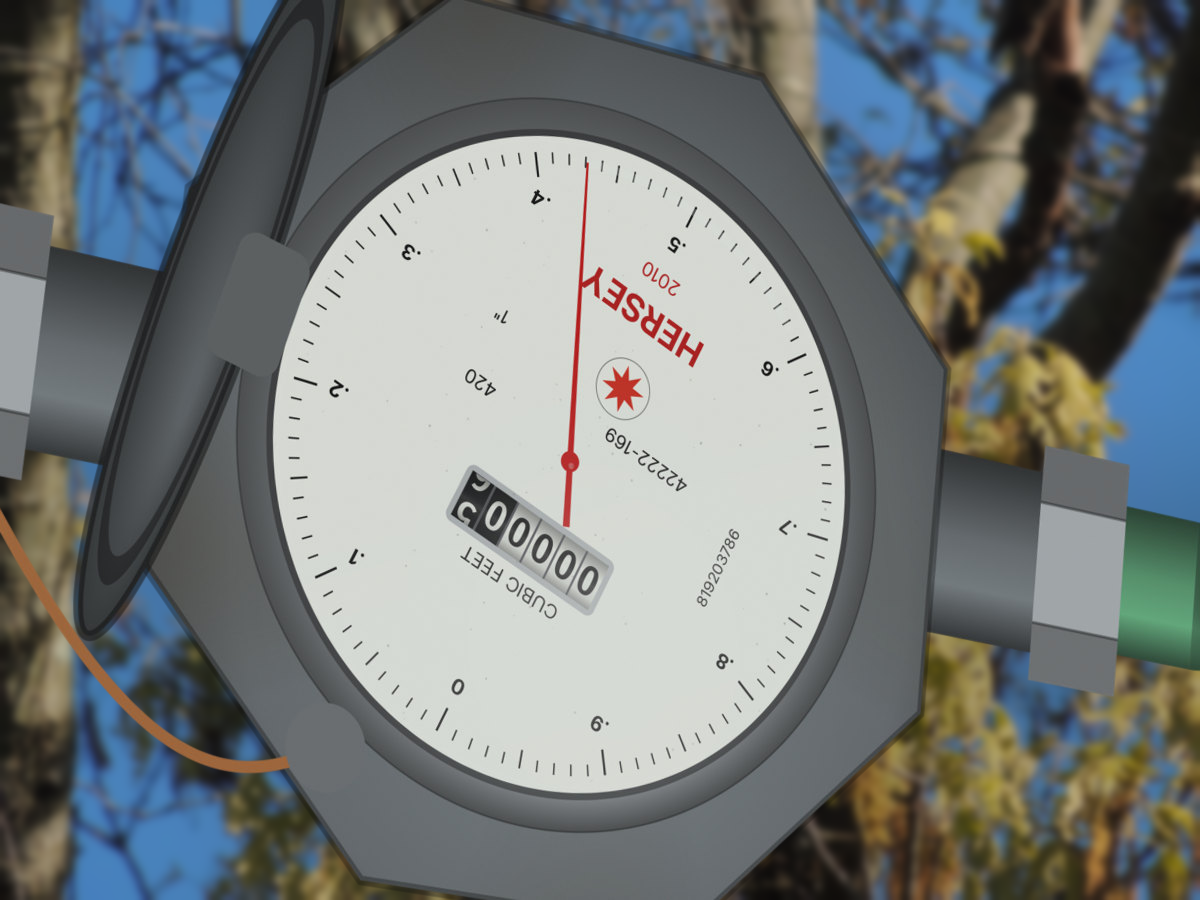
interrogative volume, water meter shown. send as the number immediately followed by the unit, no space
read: 5.43ft³
